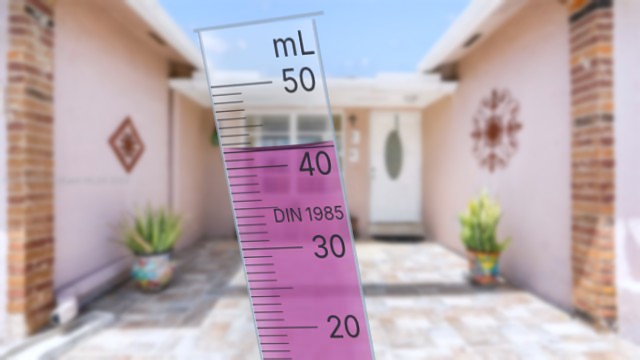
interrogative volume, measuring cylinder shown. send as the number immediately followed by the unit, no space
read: 42mL
